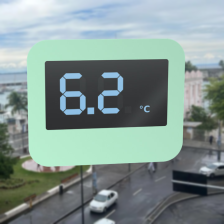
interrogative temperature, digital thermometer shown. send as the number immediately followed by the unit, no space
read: 6.2°C
